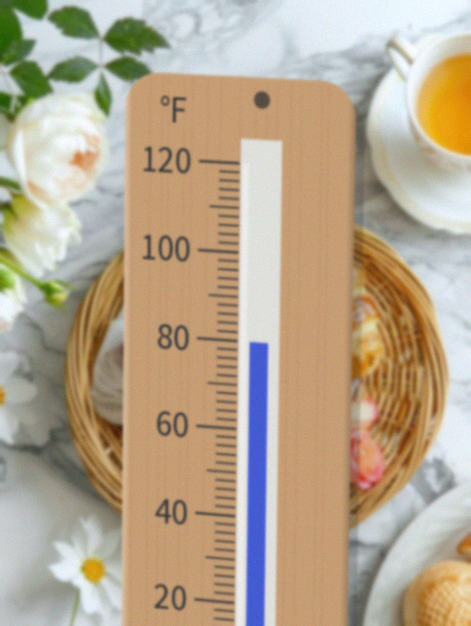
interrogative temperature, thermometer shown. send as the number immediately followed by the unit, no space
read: 80°F
